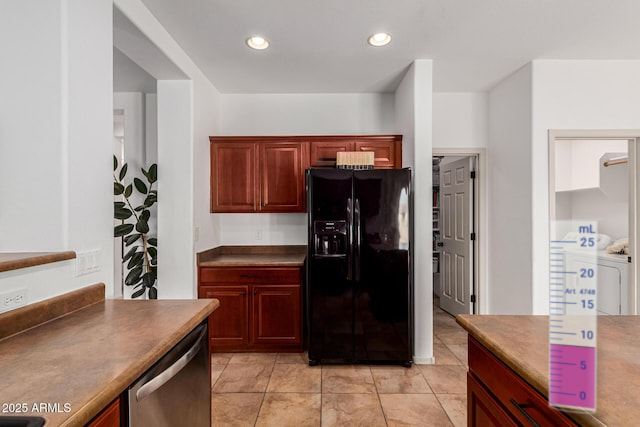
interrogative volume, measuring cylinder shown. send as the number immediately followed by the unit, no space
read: 8mL
